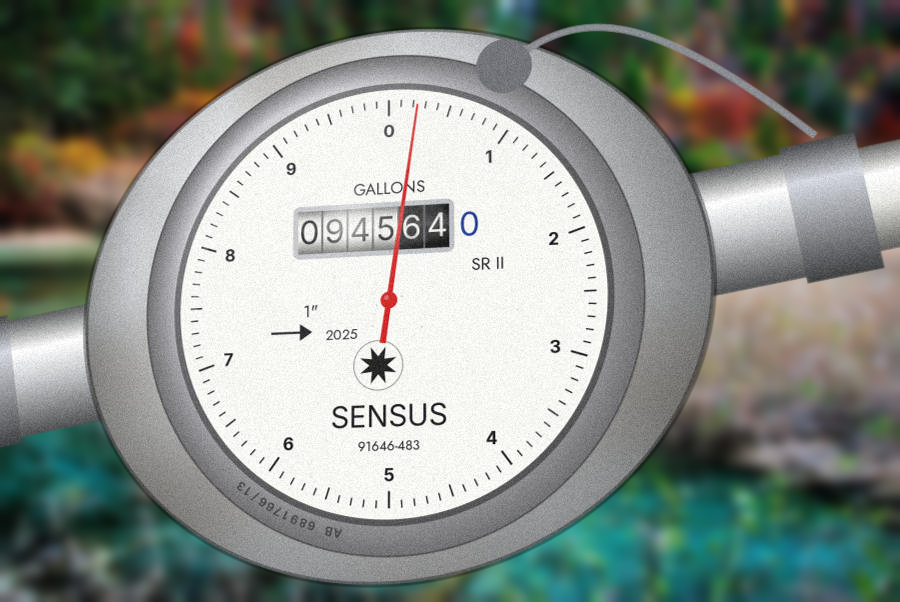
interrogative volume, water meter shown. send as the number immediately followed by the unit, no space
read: 945640.2gal
